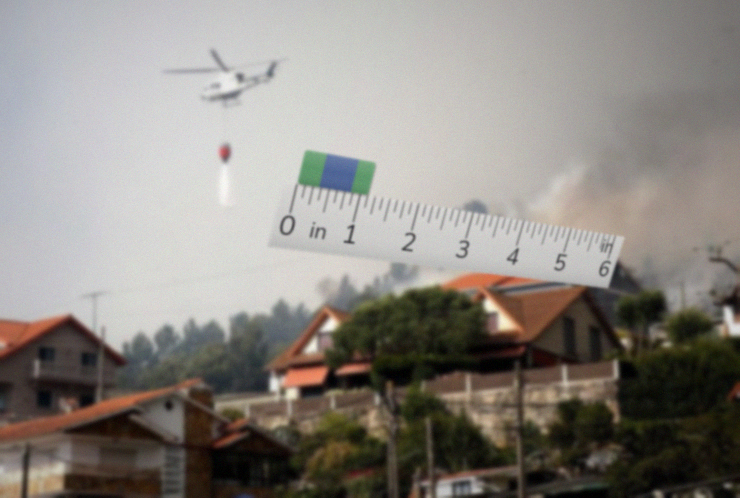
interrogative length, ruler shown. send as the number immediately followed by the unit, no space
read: 1.125in
